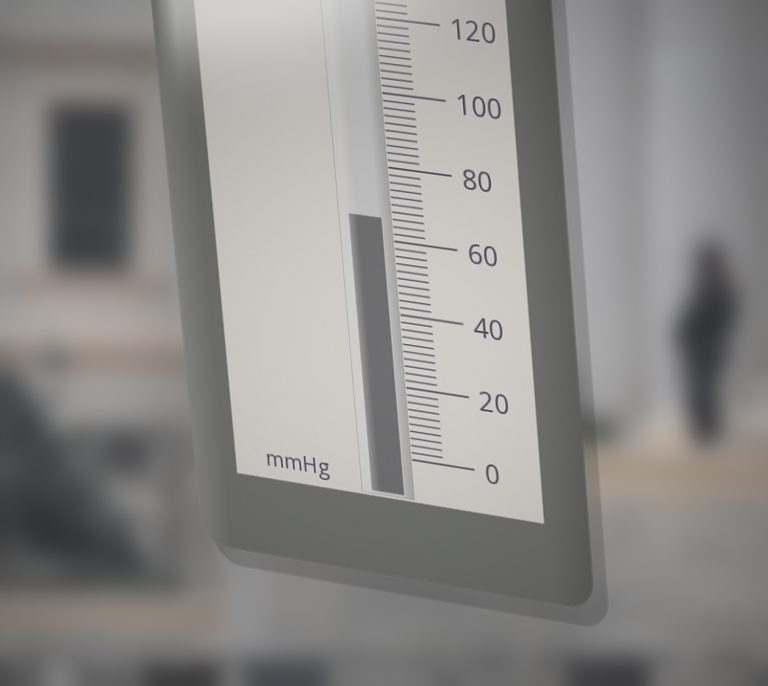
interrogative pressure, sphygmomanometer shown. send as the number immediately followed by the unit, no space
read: 66mmHg
